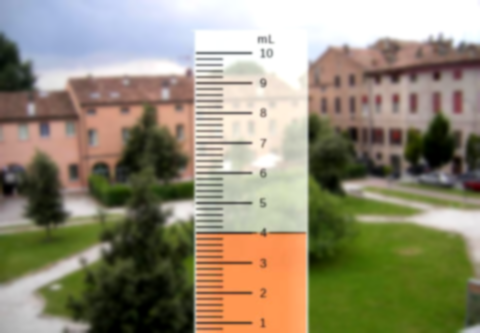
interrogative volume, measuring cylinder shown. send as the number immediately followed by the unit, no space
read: 4mL
